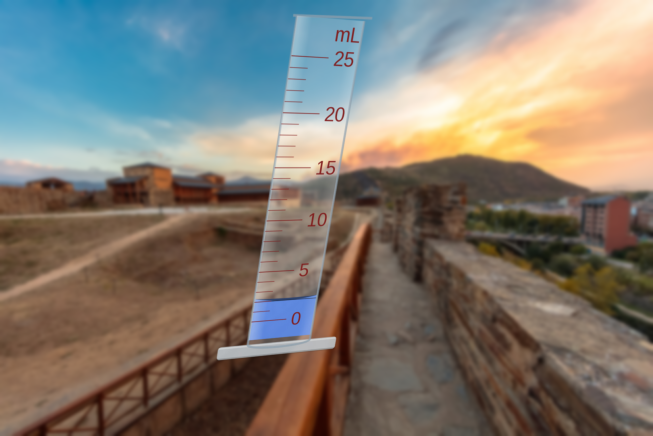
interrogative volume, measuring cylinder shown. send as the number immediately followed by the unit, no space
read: 2mL
